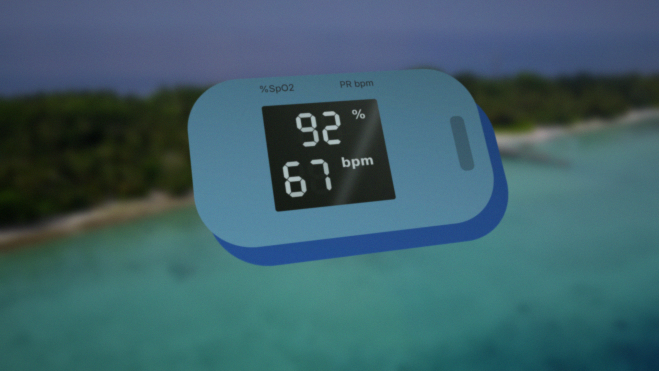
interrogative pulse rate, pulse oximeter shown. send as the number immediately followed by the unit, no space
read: 67bpm
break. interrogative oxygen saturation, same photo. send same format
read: 92%
